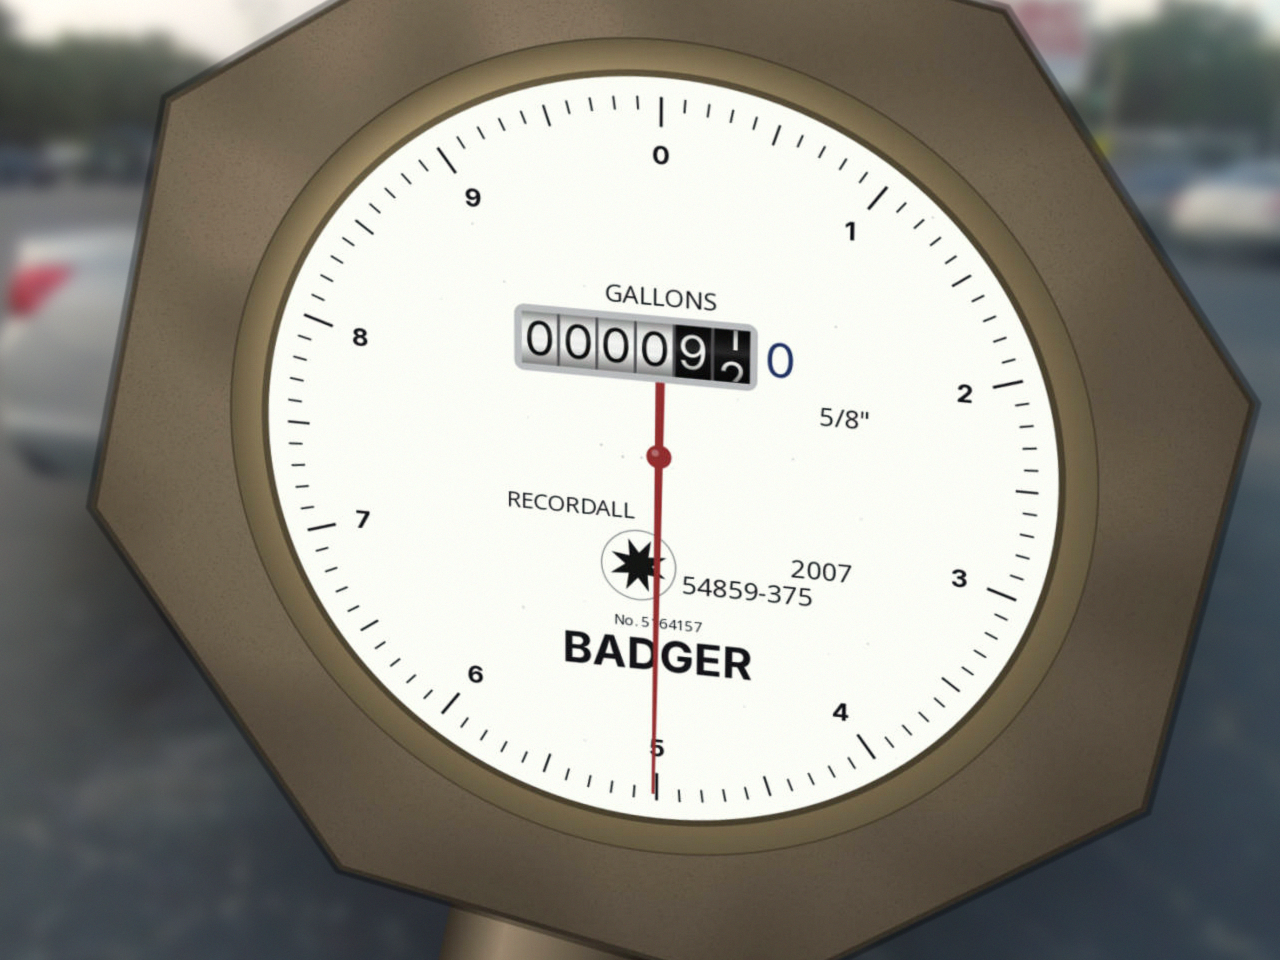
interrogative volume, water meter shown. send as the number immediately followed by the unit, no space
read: 915.0gal
